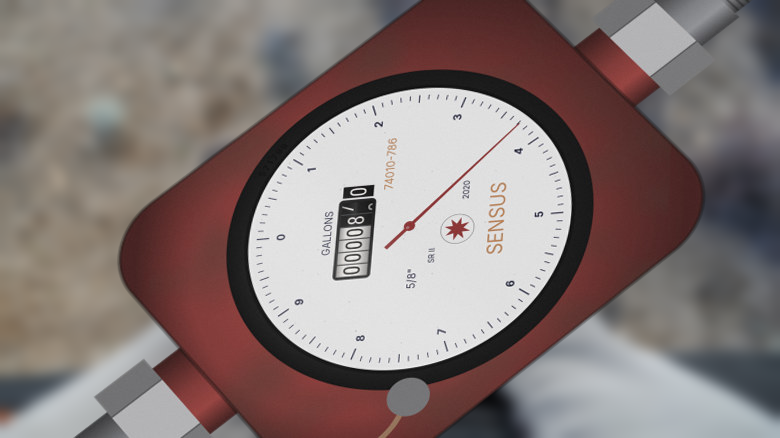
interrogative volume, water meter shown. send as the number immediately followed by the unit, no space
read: 873.7gal
